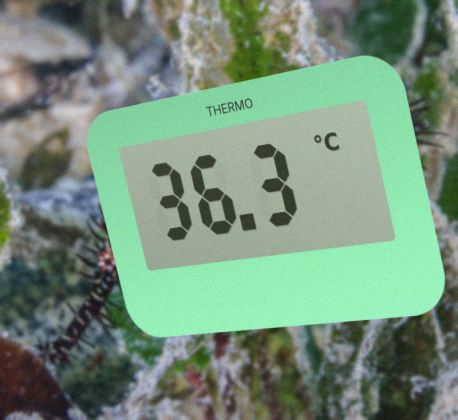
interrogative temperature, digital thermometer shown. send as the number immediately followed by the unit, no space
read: 36.3°C
